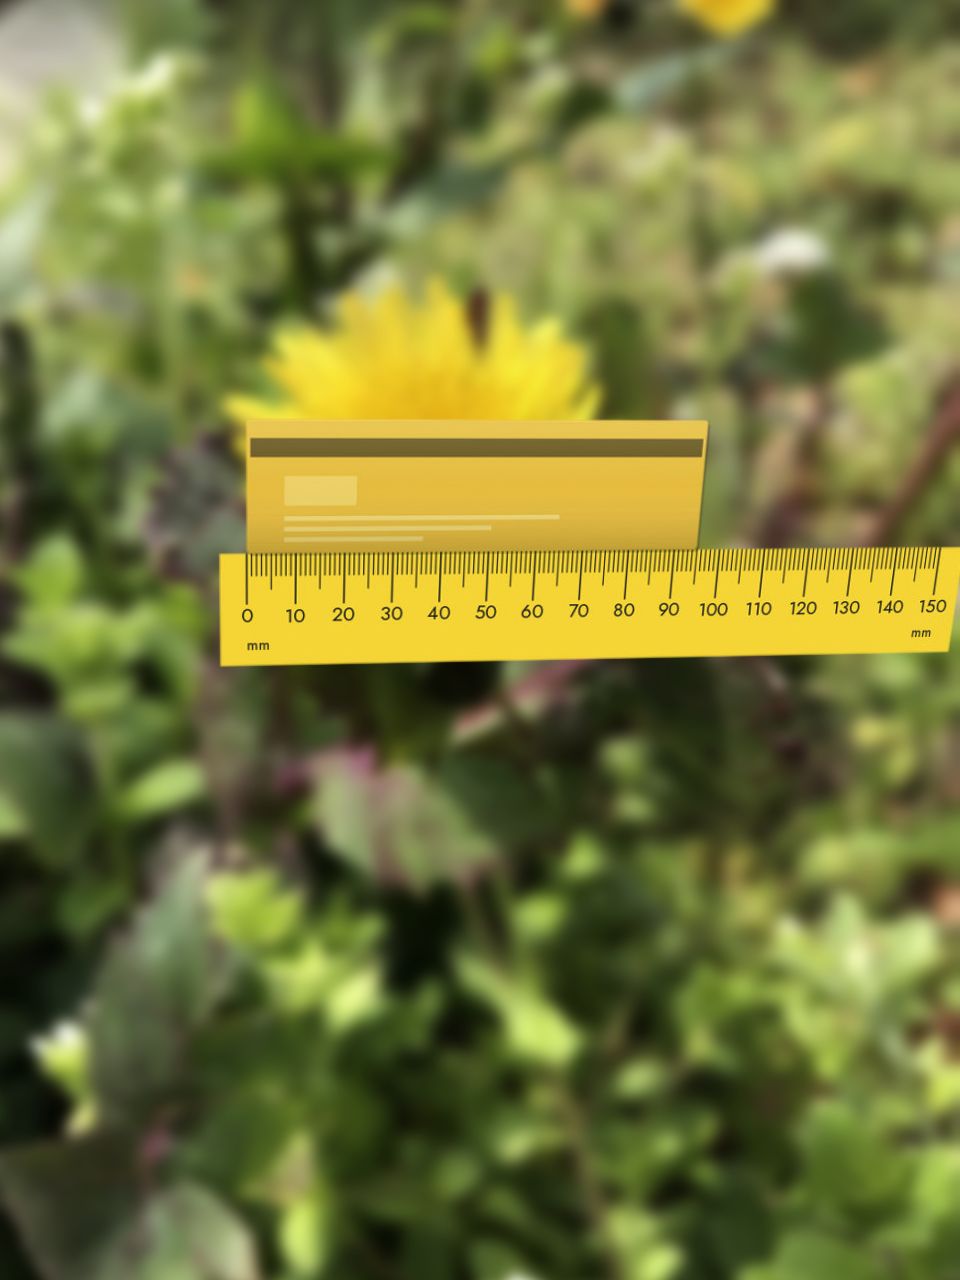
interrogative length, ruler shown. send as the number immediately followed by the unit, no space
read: 95mm
